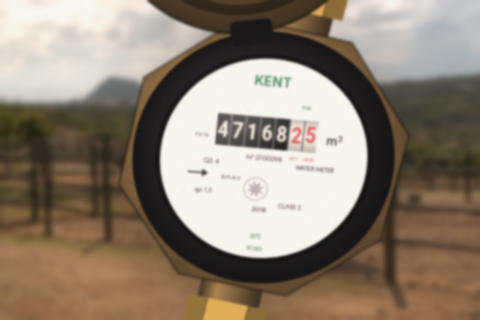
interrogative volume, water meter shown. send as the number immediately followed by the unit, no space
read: 47168.25m³
